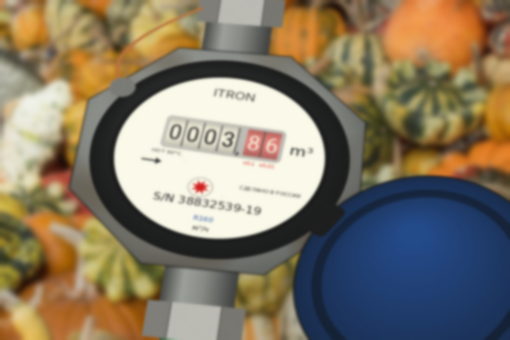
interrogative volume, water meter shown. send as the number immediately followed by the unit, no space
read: 3.86m³
